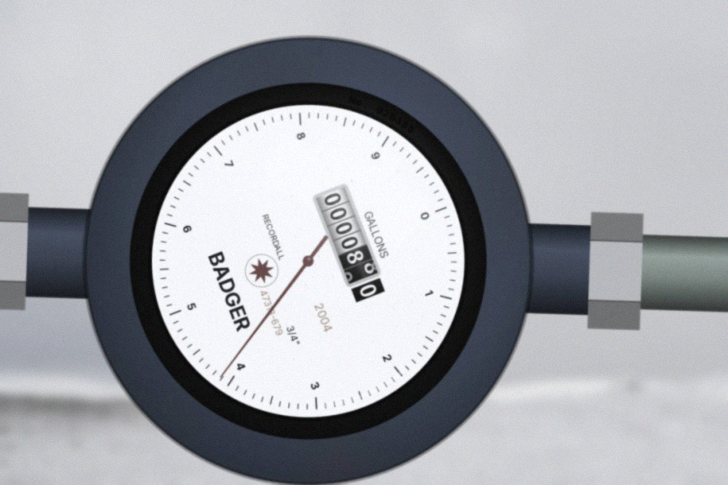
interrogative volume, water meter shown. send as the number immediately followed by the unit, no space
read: 884.1gal
